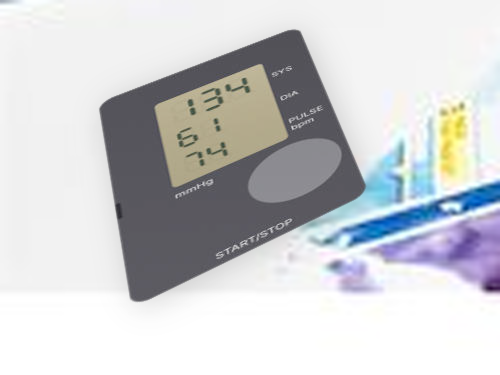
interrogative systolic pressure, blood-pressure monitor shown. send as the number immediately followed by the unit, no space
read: 134mmHg
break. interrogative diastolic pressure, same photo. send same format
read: 61mmHg
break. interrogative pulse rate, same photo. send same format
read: 74bpm
